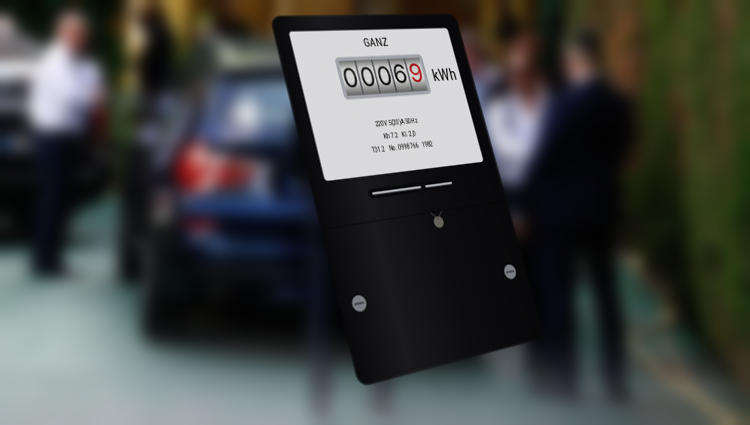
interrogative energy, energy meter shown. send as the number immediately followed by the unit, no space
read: 6.9kWh
